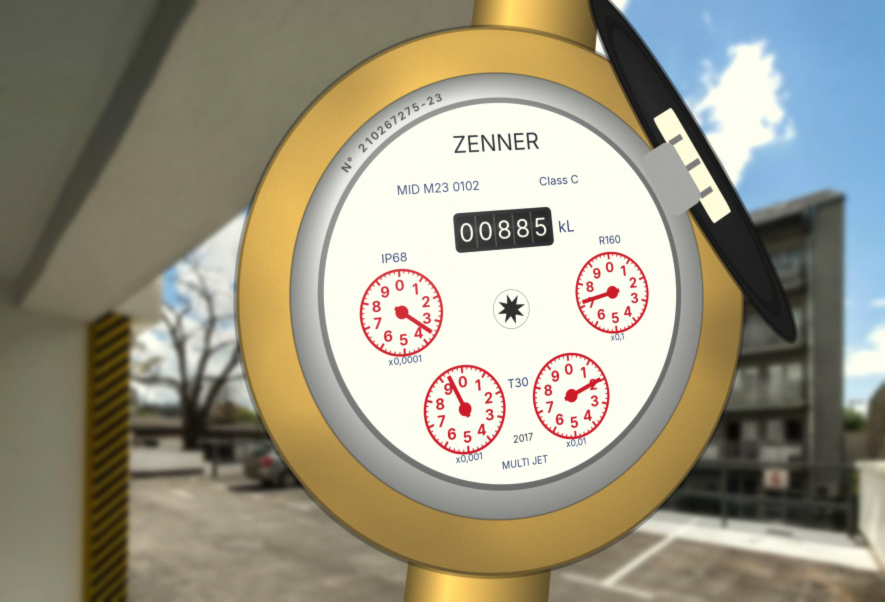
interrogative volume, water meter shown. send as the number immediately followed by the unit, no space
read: 885.7193kL
